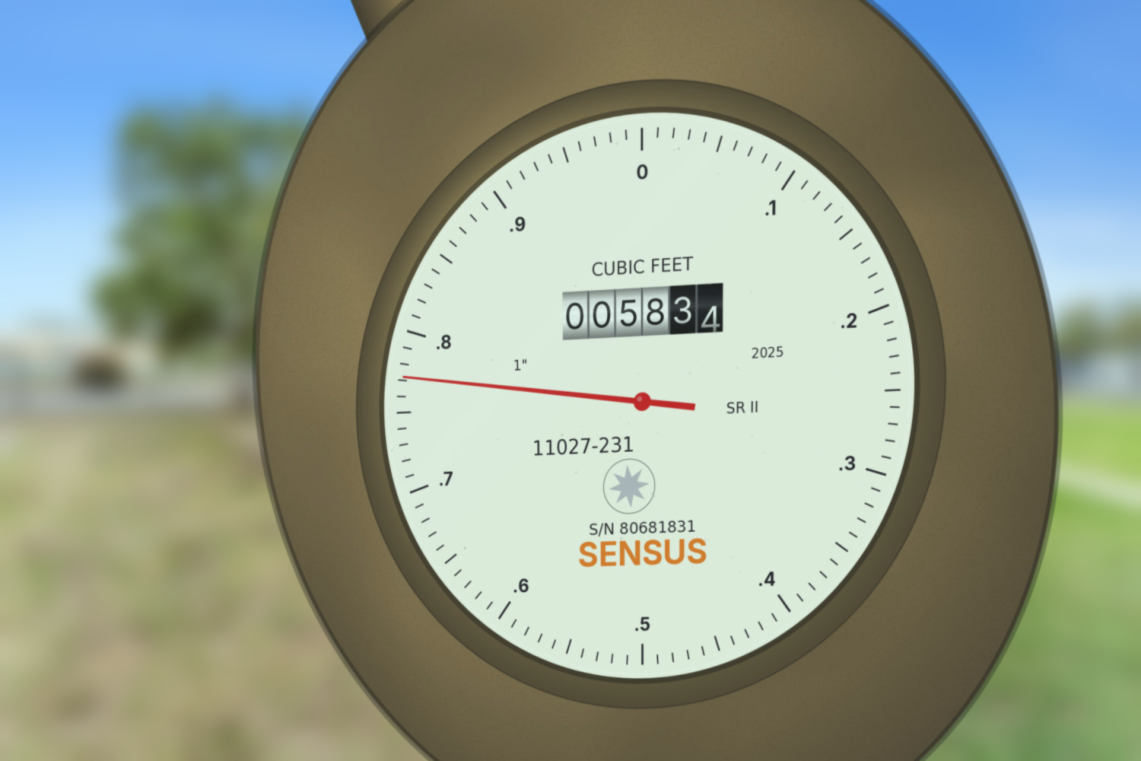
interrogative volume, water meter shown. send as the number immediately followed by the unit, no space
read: 5833.77ft³
